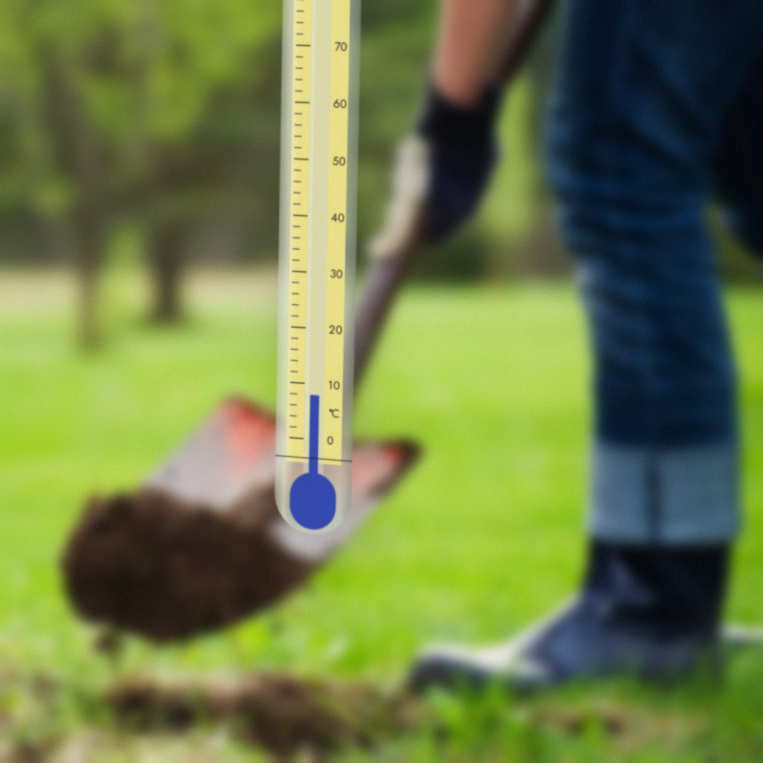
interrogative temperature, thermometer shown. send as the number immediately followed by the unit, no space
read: 8°C
